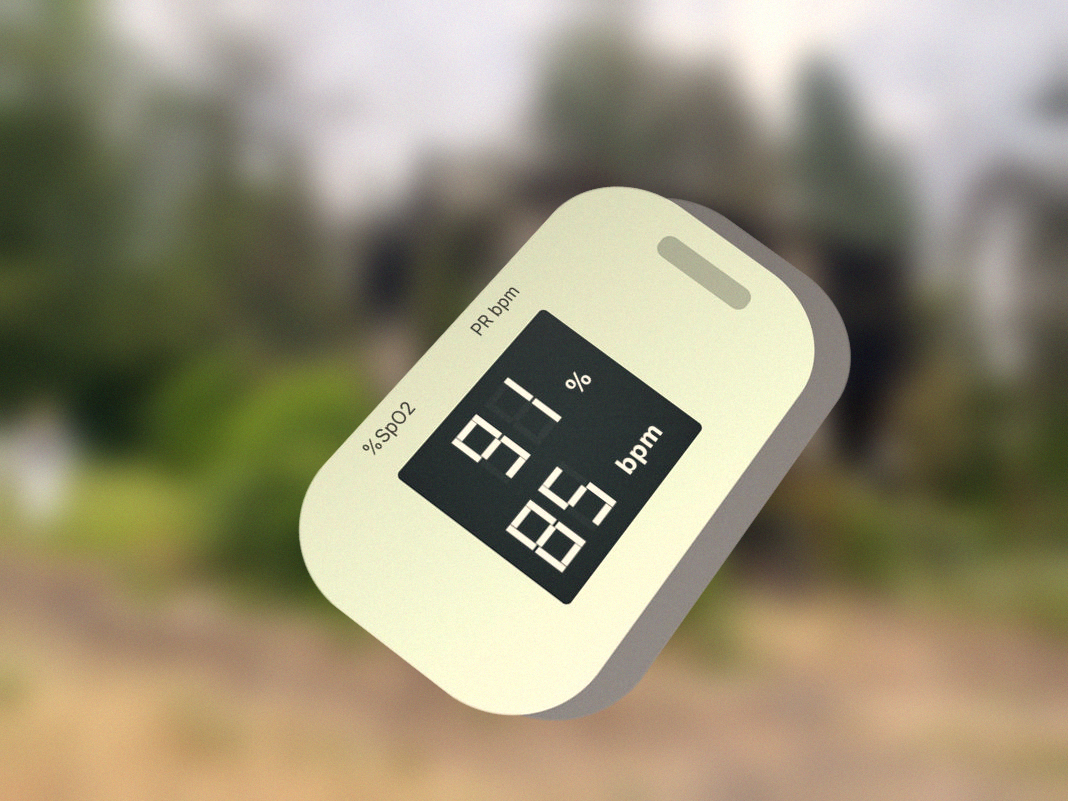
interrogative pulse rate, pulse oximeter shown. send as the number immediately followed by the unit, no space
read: 85bpm
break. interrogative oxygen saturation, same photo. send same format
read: 91%
